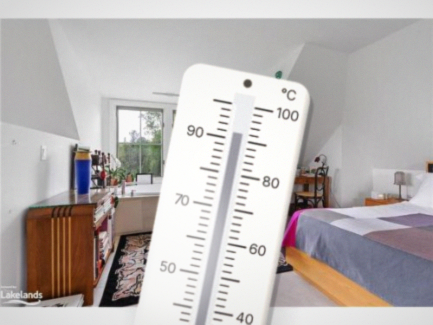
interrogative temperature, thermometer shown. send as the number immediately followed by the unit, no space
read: 92°C
